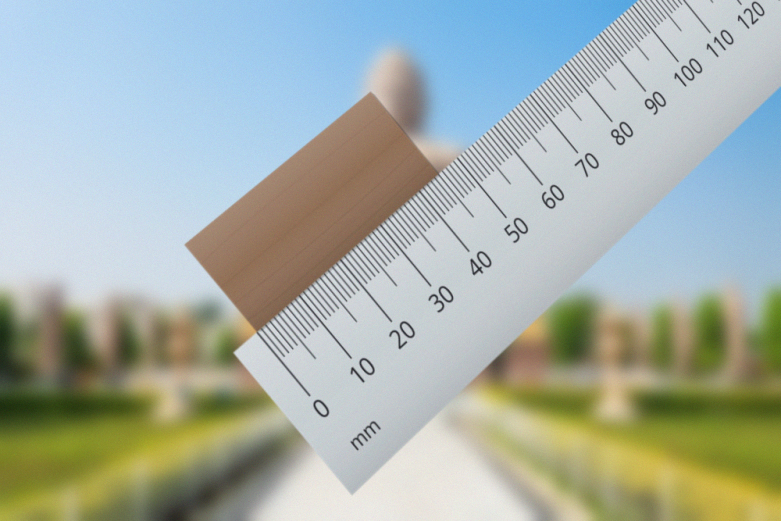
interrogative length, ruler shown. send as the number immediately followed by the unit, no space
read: 45mm
